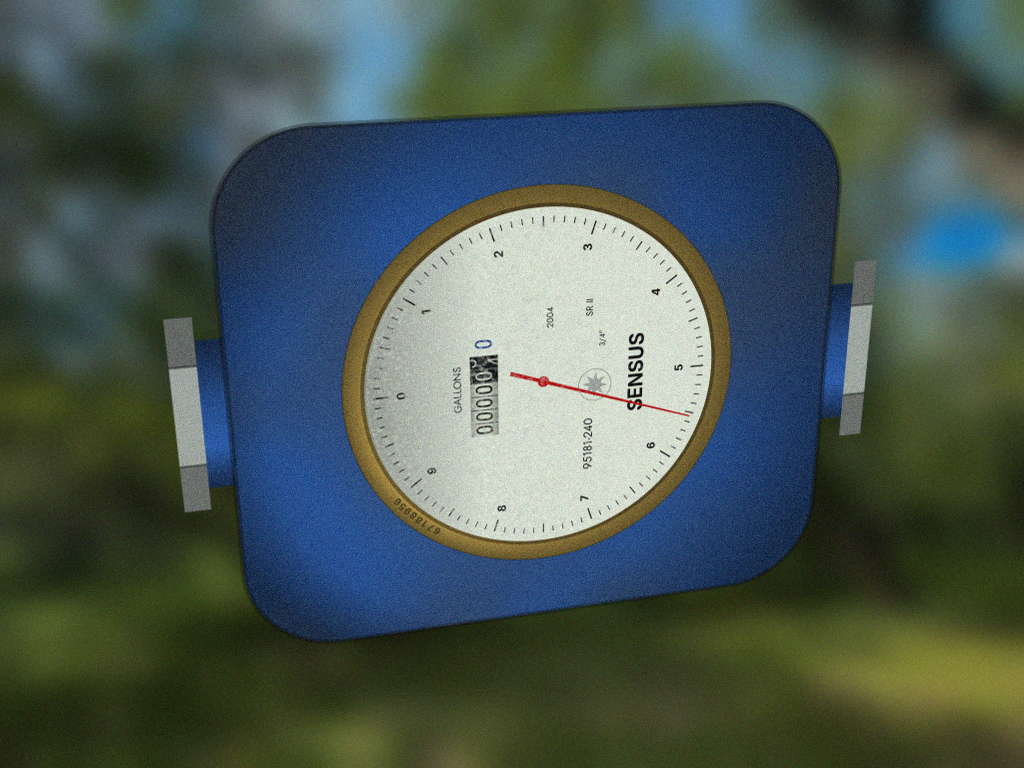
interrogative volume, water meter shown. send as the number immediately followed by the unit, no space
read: 35.5gal
